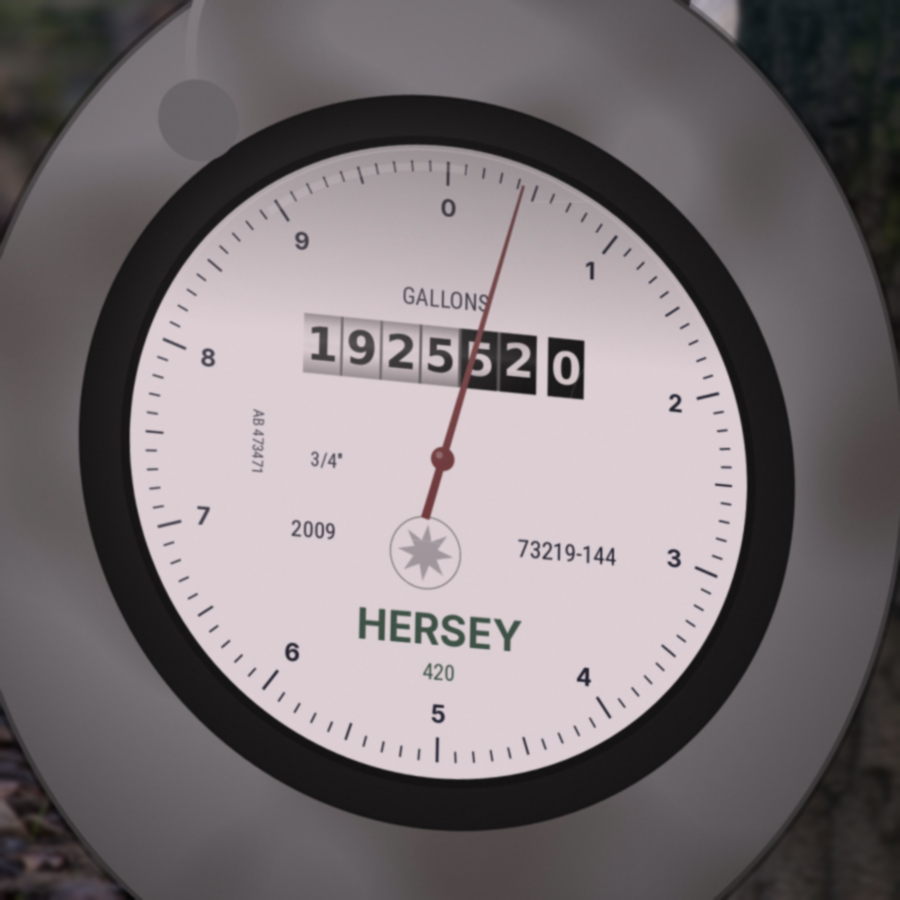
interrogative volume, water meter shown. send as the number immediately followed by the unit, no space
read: 1925520.4gal
